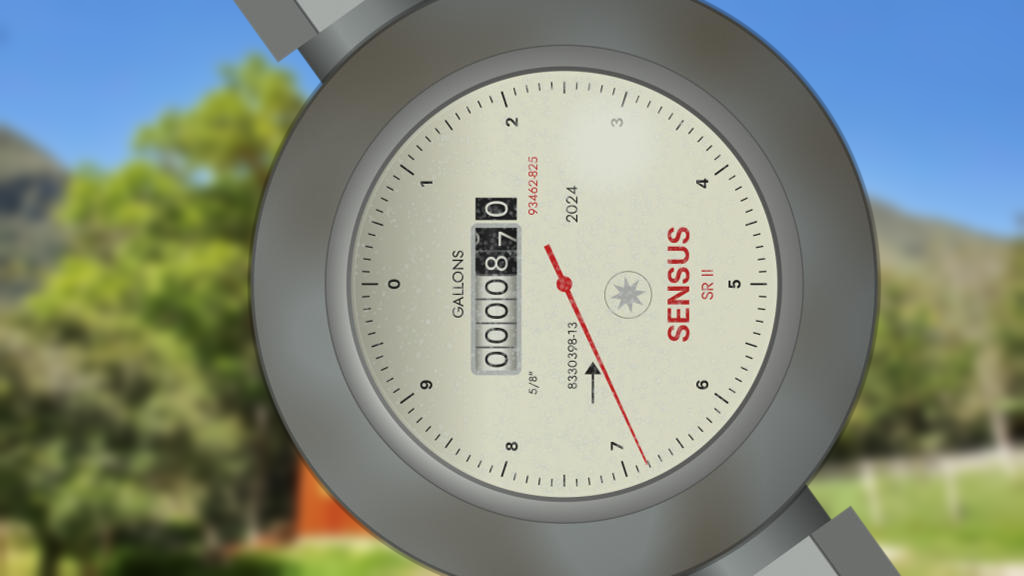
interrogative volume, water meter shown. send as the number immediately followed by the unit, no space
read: 866.8gal
